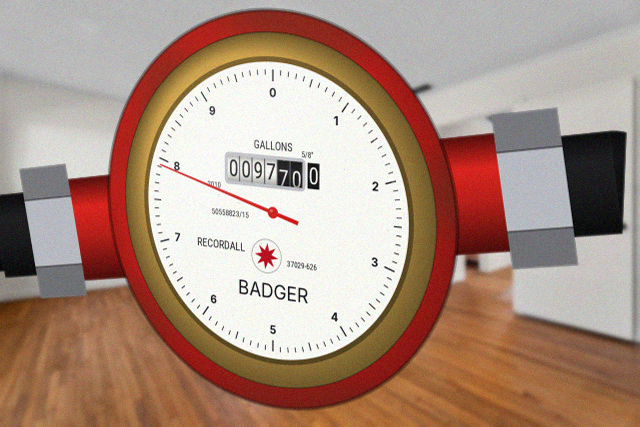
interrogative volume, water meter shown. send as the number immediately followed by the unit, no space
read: 97697.9gal
